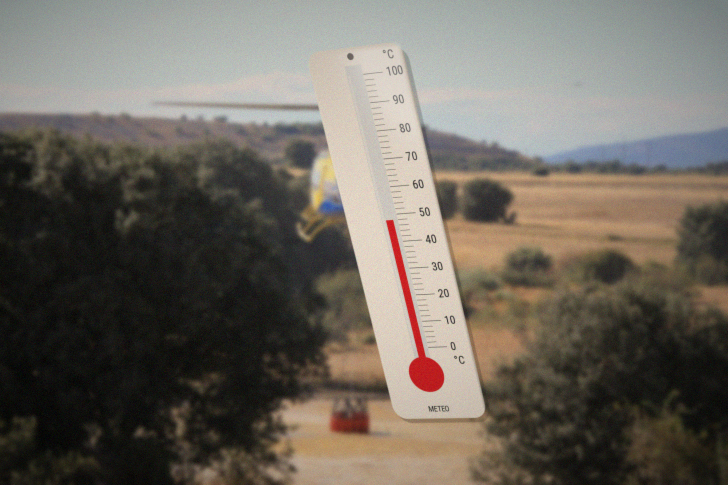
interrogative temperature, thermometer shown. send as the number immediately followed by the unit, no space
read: 48°C
